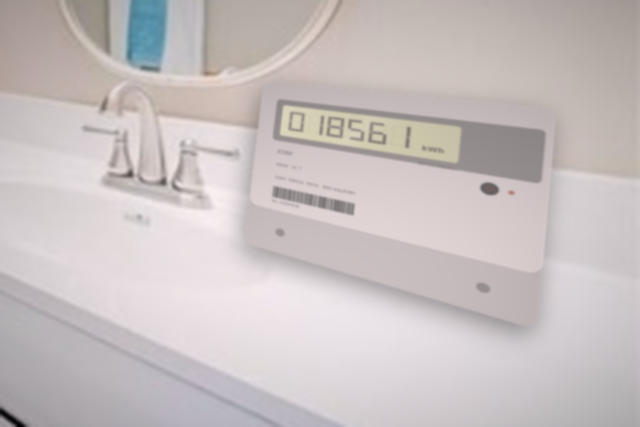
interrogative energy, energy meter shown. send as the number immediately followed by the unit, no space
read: 18561kWh
